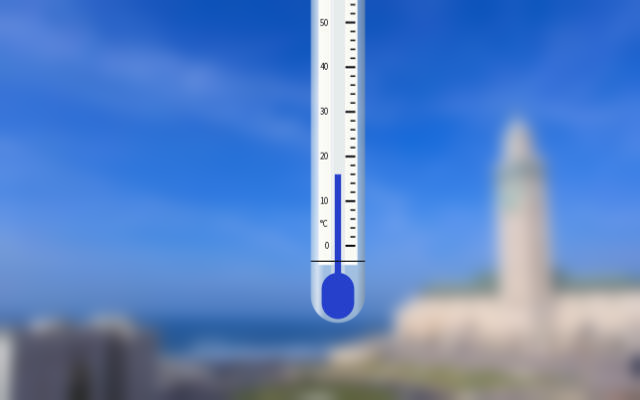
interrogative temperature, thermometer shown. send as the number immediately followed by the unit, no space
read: 16°C
